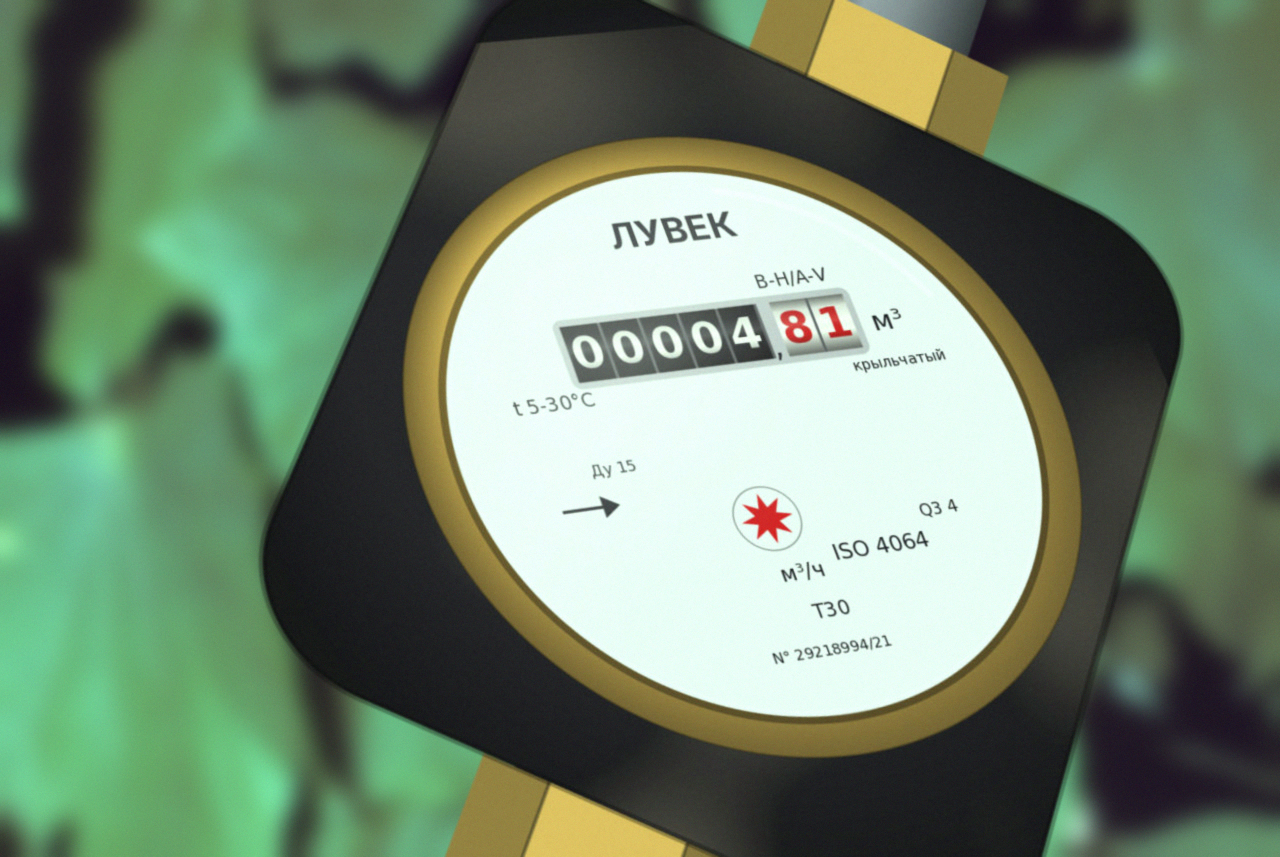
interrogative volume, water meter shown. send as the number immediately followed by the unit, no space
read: 4.81m³
